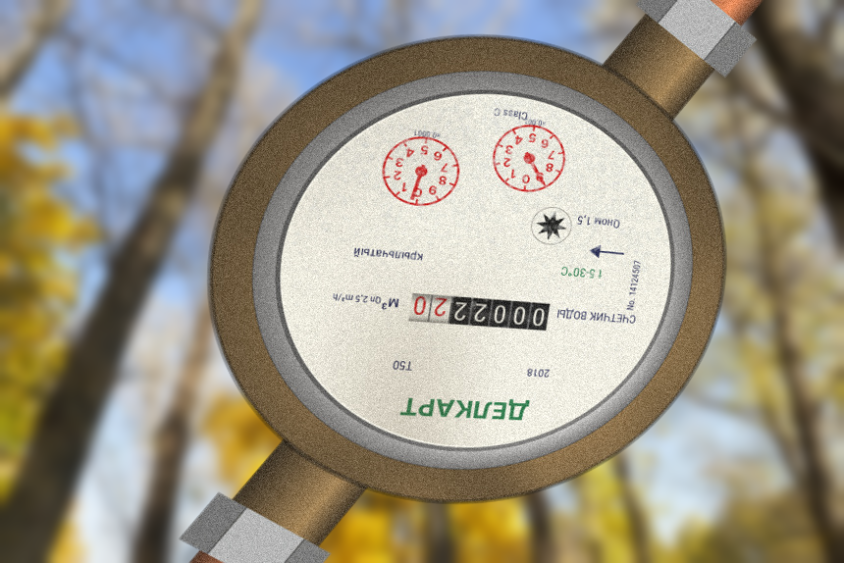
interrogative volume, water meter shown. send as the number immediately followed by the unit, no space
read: 22.1990m³
